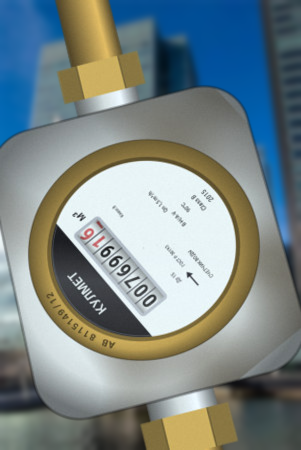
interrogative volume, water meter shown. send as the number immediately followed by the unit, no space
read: 7699.16m³
